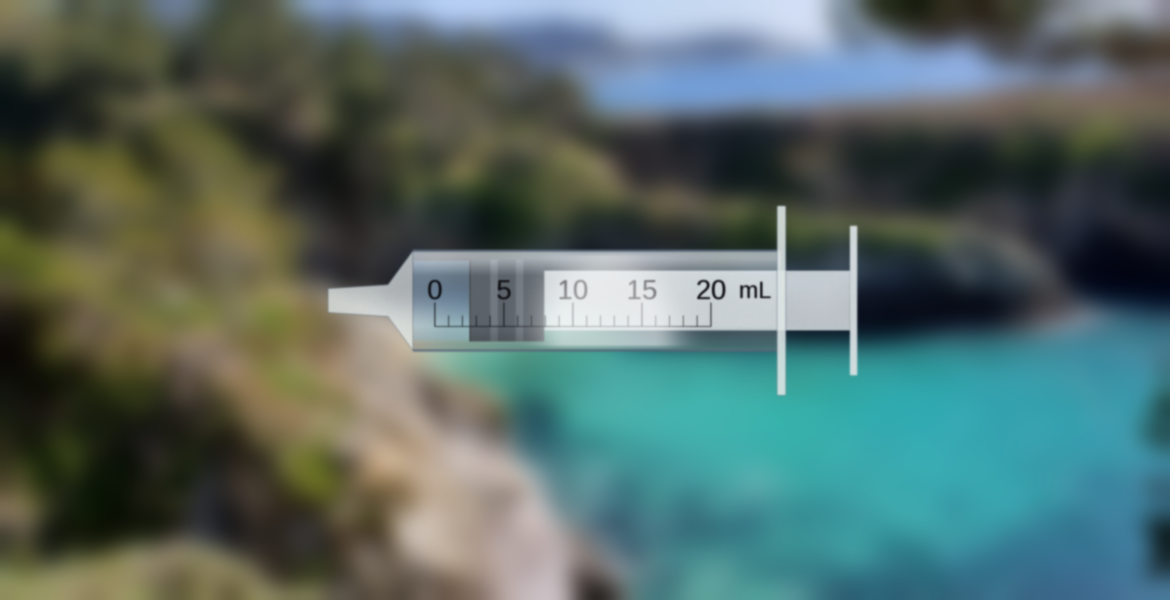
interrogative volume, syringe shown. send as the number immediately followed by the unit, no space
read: 2.5mL
